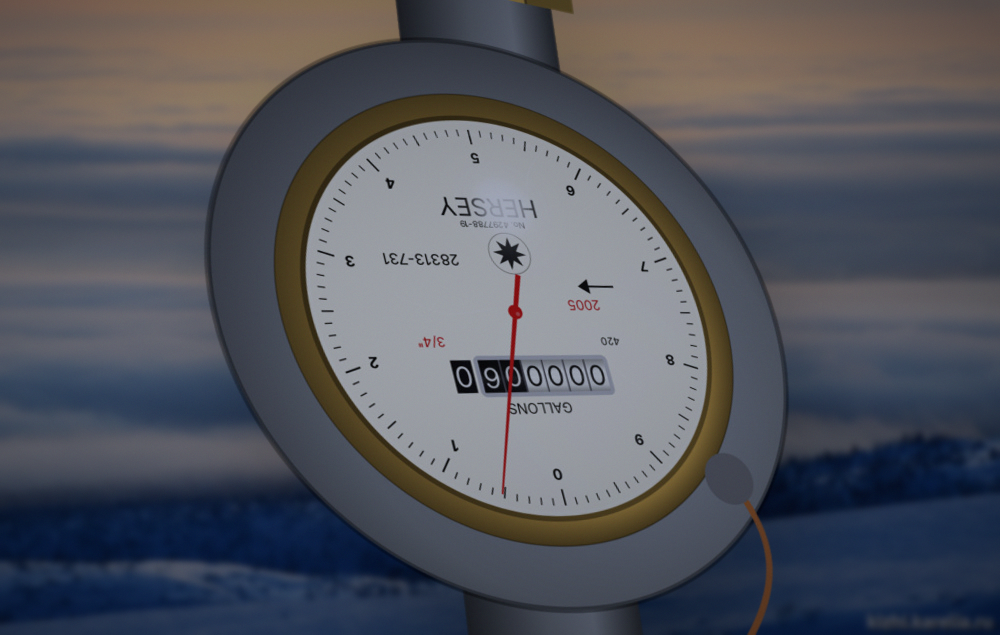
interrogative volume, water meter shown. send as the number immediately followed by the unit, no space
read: 60.5gal
